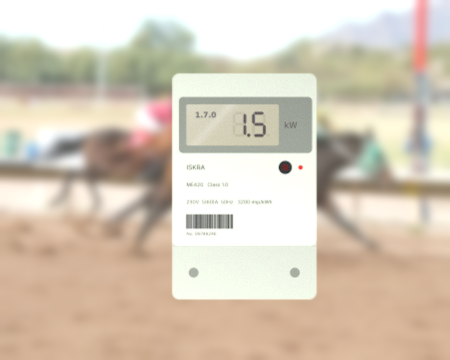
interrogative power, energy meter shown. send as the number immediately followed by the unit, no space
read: 1.5kW
